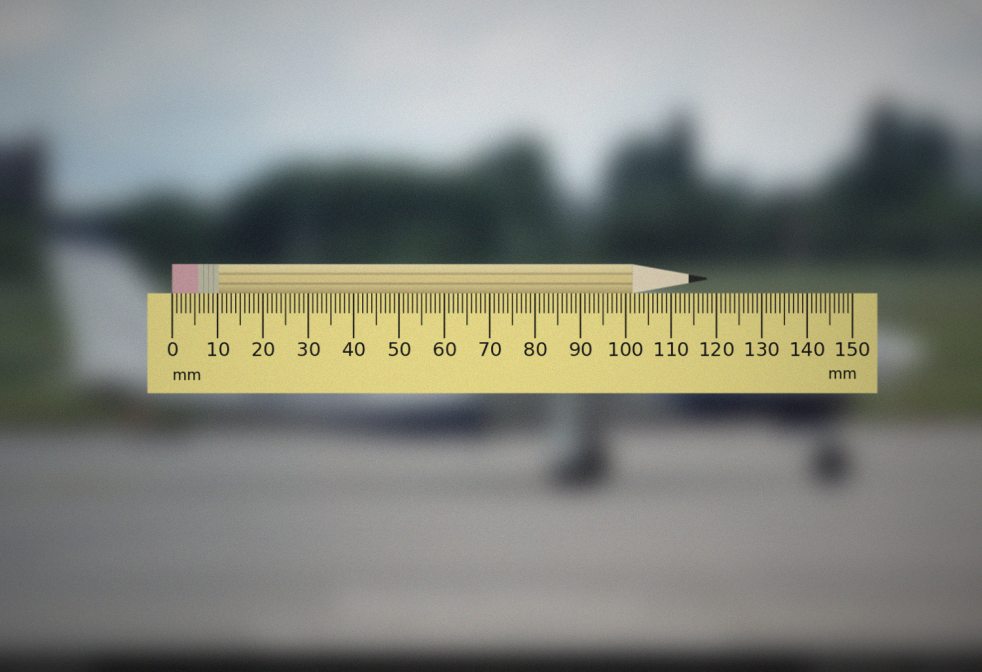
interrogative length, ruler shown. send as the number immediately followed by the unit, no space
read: 118mm
